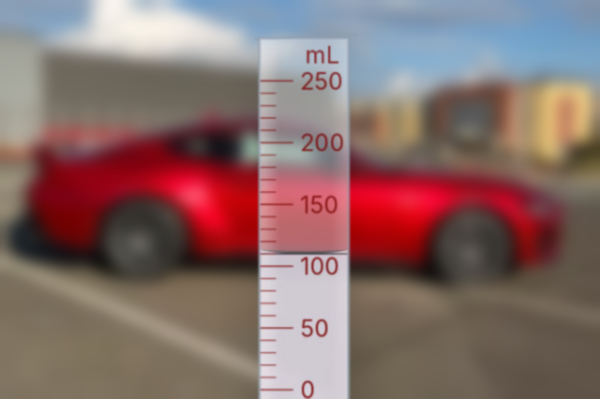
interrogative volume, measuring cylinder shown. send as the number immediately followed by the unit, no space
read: 110mL
